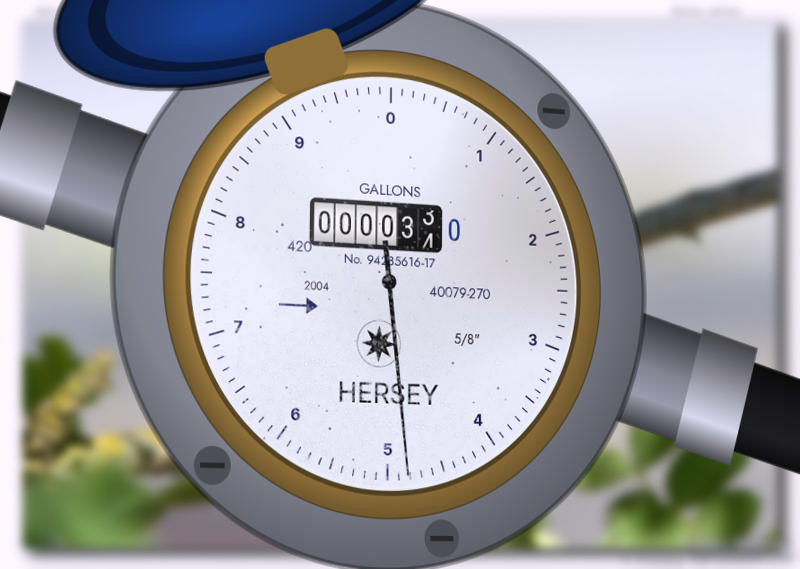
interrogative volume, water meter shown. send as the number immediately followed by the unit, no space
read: 334.8gal
